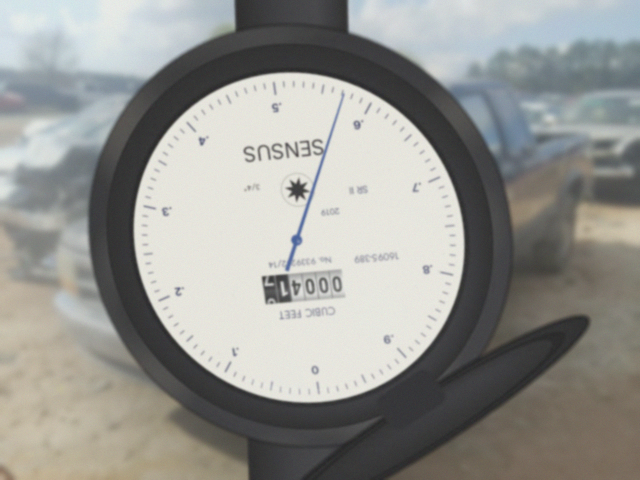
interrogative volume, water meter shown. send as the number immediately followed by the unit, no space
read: 416.57ft³
